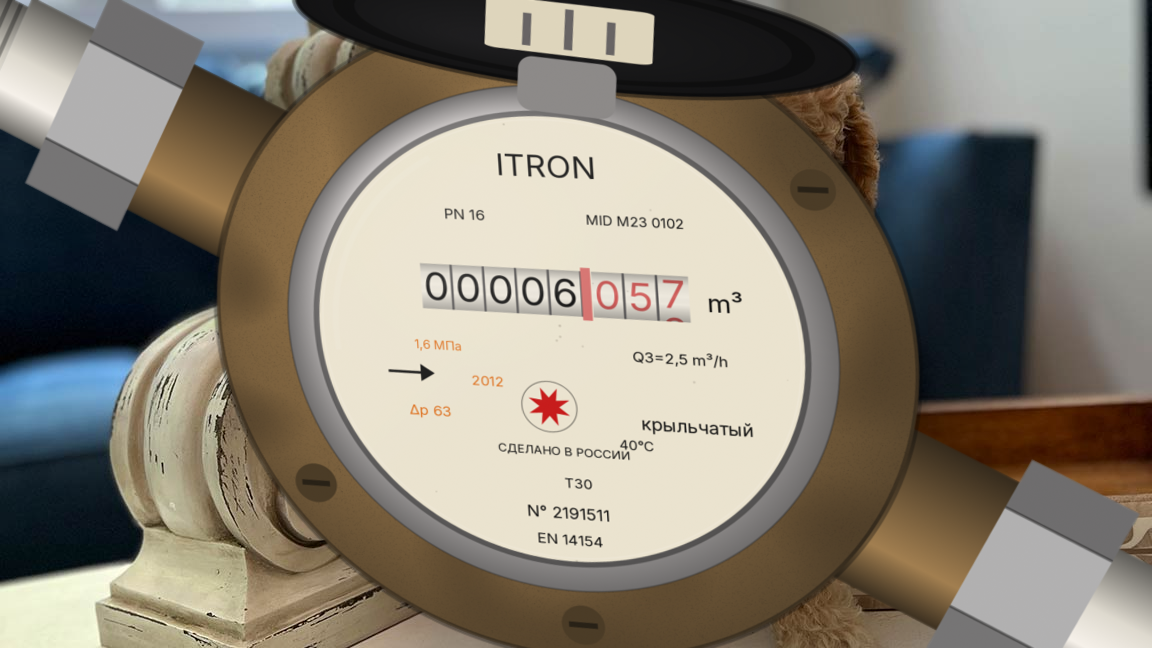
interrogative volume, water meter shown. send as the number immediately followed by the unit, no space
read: 6.057m³
